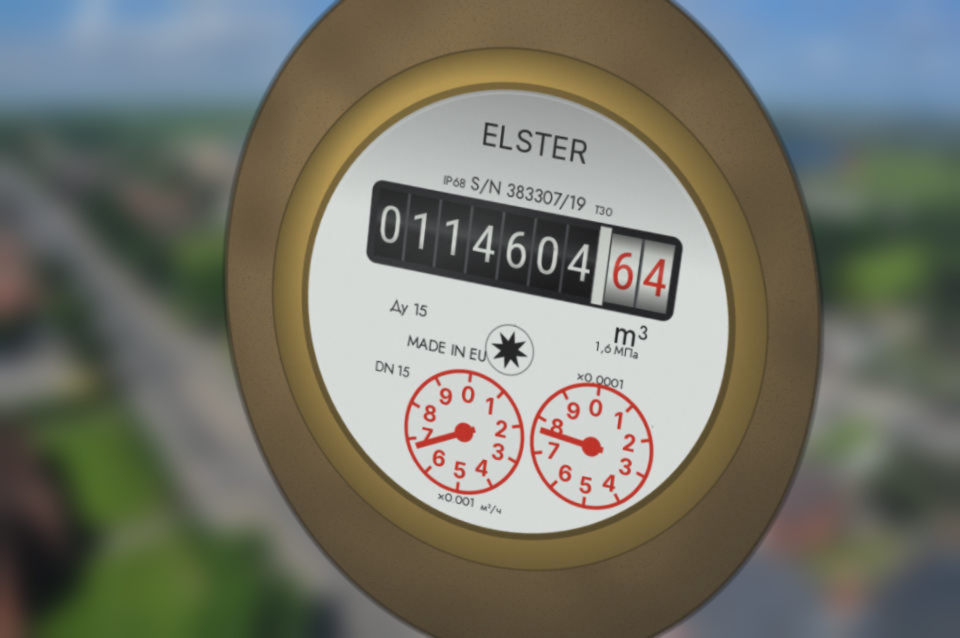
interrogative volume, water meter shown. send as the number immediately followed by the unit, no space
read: 114604.6467m³
